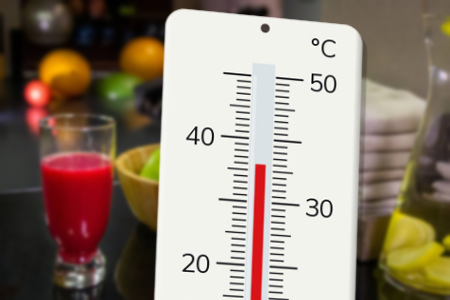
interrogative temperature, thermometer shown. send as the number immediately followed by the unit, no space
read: 36°C
